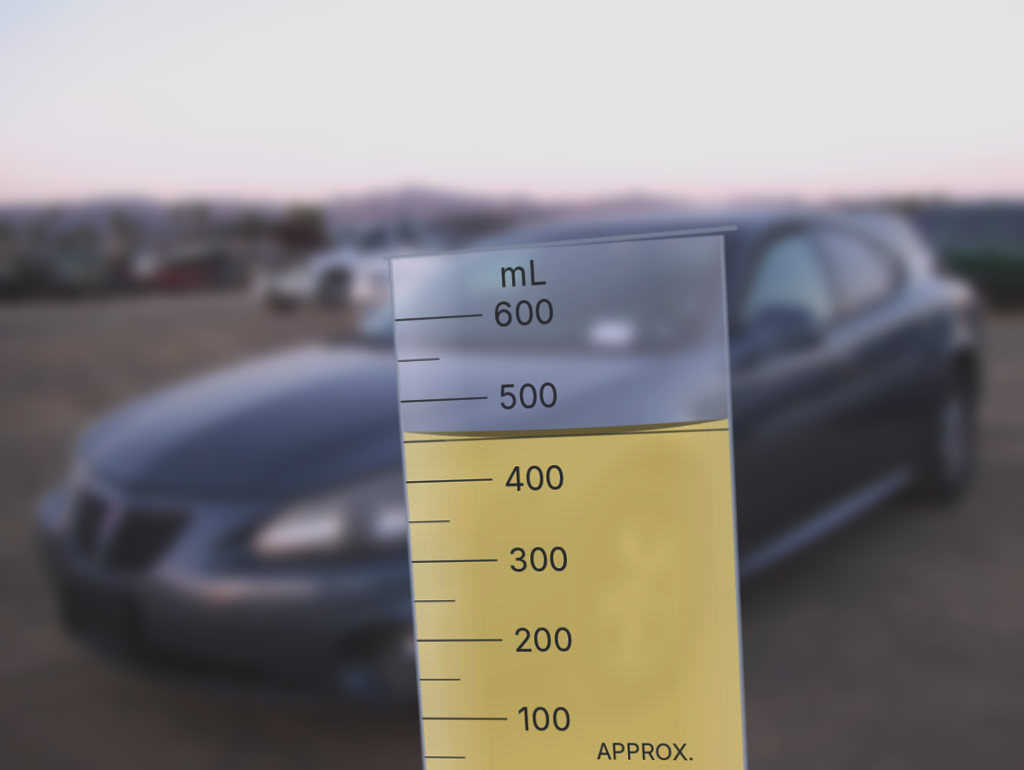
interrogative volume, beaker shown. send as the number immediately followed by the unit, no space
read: 450mL
